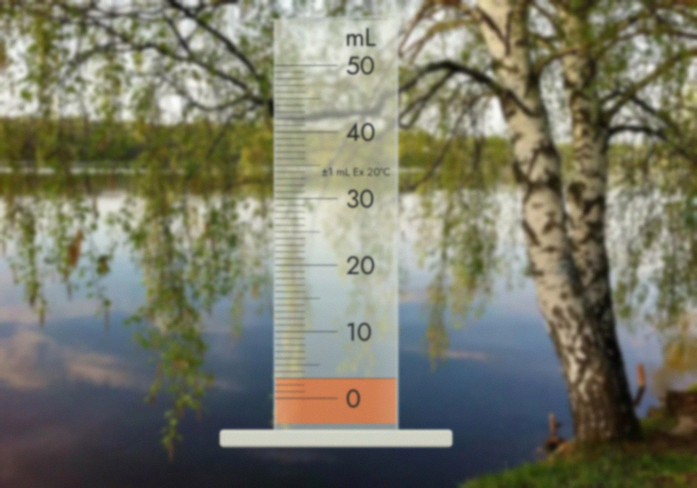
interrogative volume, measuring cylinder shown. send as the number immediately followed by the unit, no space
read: 3mL
